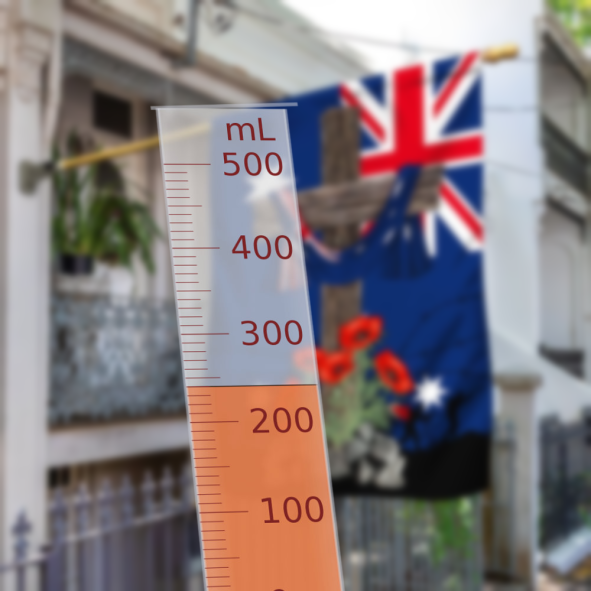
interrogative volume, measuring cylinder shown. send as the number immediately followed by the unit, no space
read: 240mL
